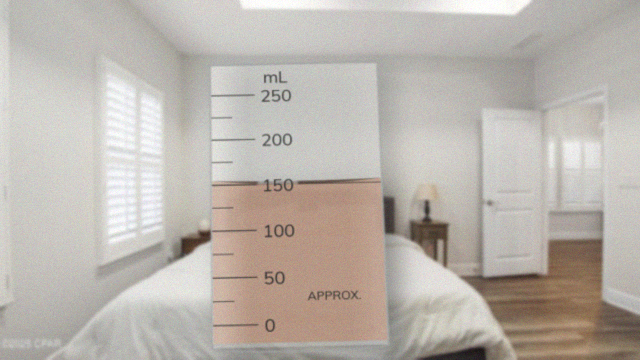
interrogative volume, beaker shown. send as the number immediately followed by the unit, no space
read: 150mL
